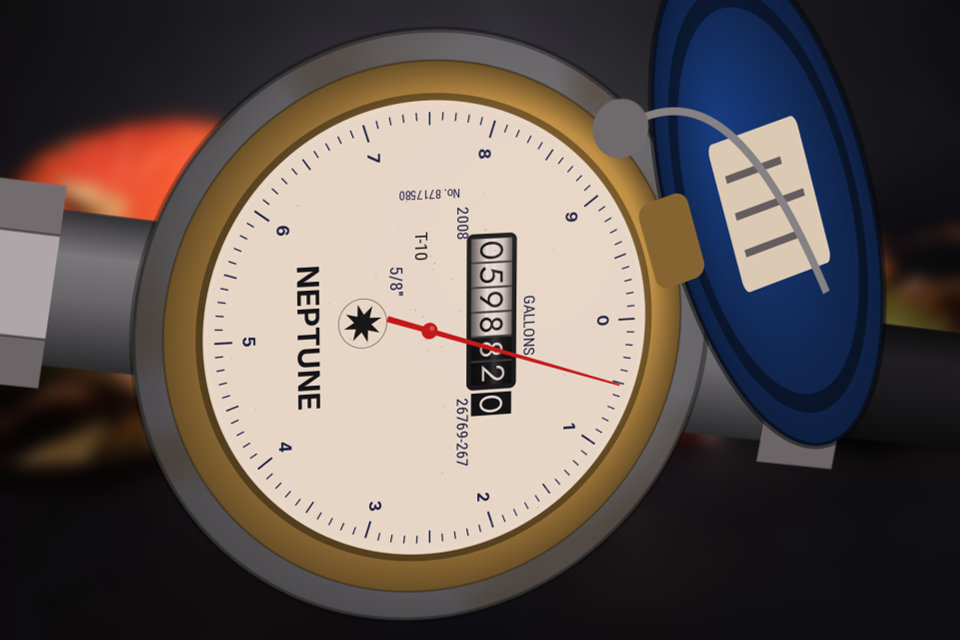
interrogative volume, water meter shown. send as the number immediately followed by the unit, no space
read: 598820.5gal
